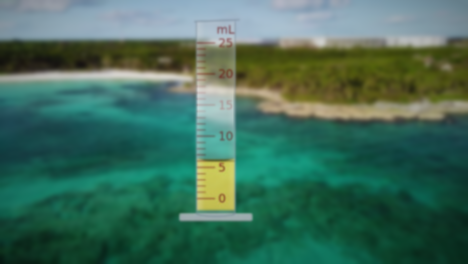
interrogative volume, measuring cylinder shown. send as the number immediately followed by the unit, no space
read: 6mL
